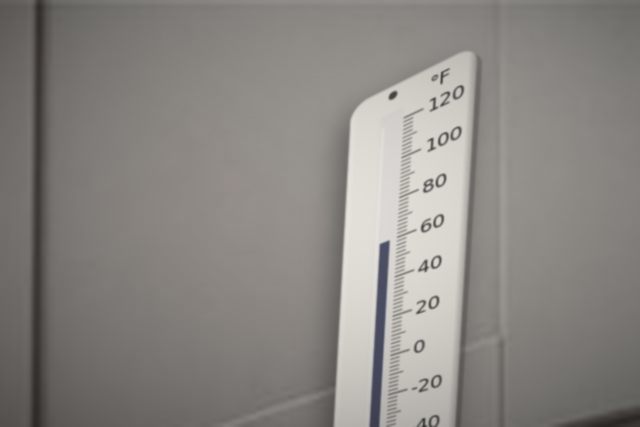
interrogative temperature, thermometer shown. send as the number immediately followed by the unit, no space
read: 60°F
